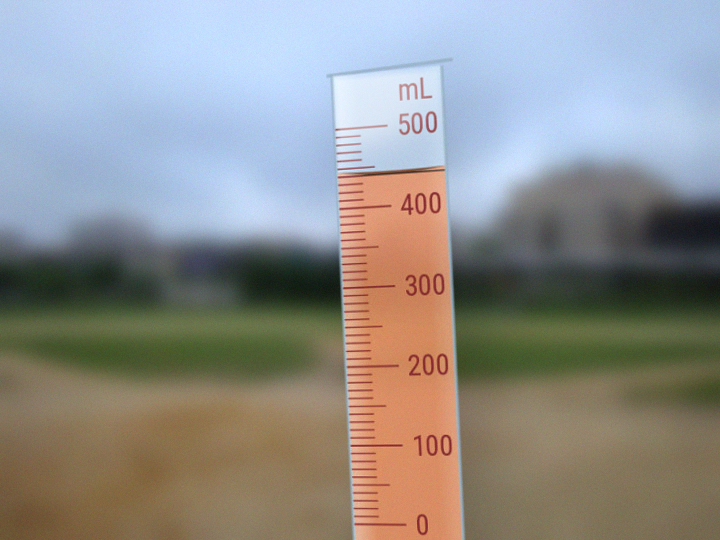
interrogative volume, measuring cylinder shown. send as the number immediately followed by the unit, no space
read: 440mL
